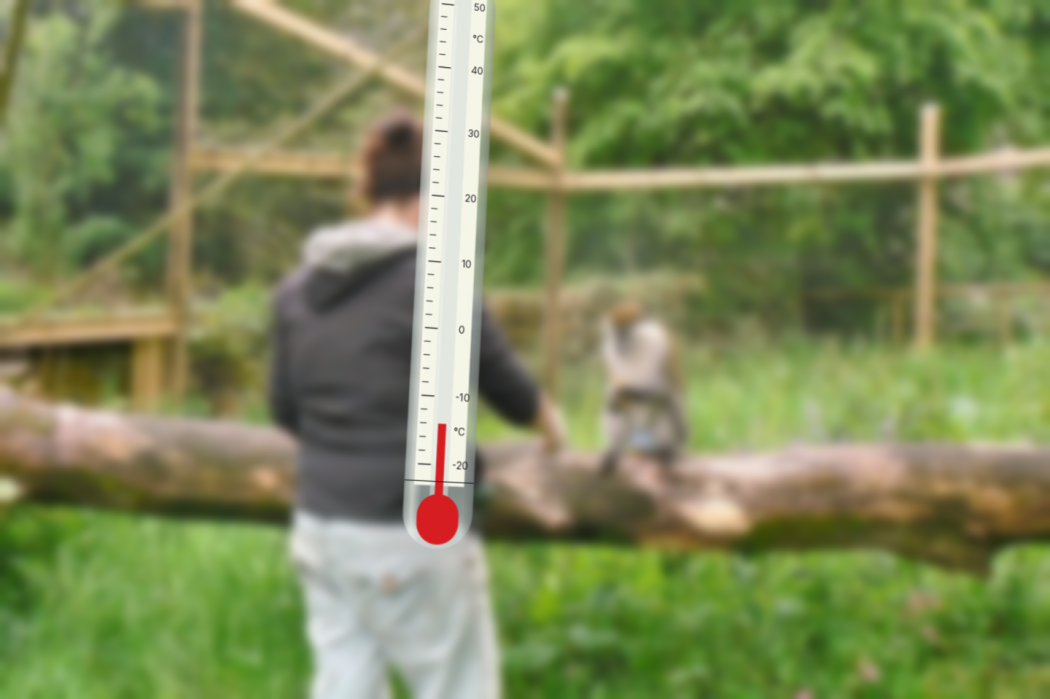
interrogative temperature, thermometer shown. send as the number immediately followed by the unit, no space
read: -14°C
